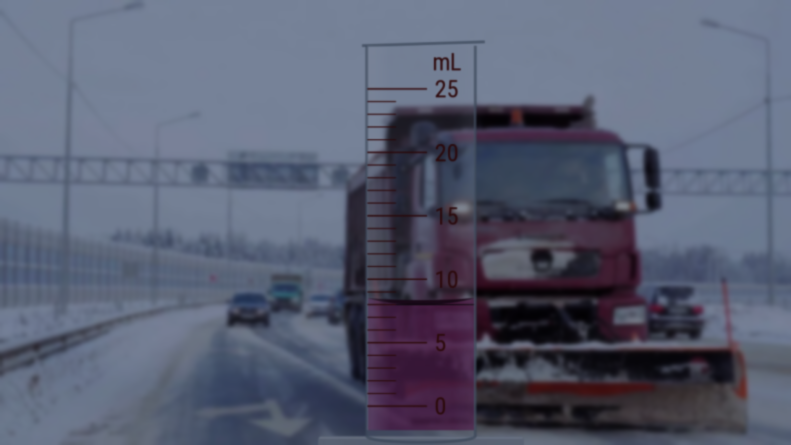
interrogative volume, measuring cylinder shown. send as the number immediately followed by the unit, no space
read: 8mL
